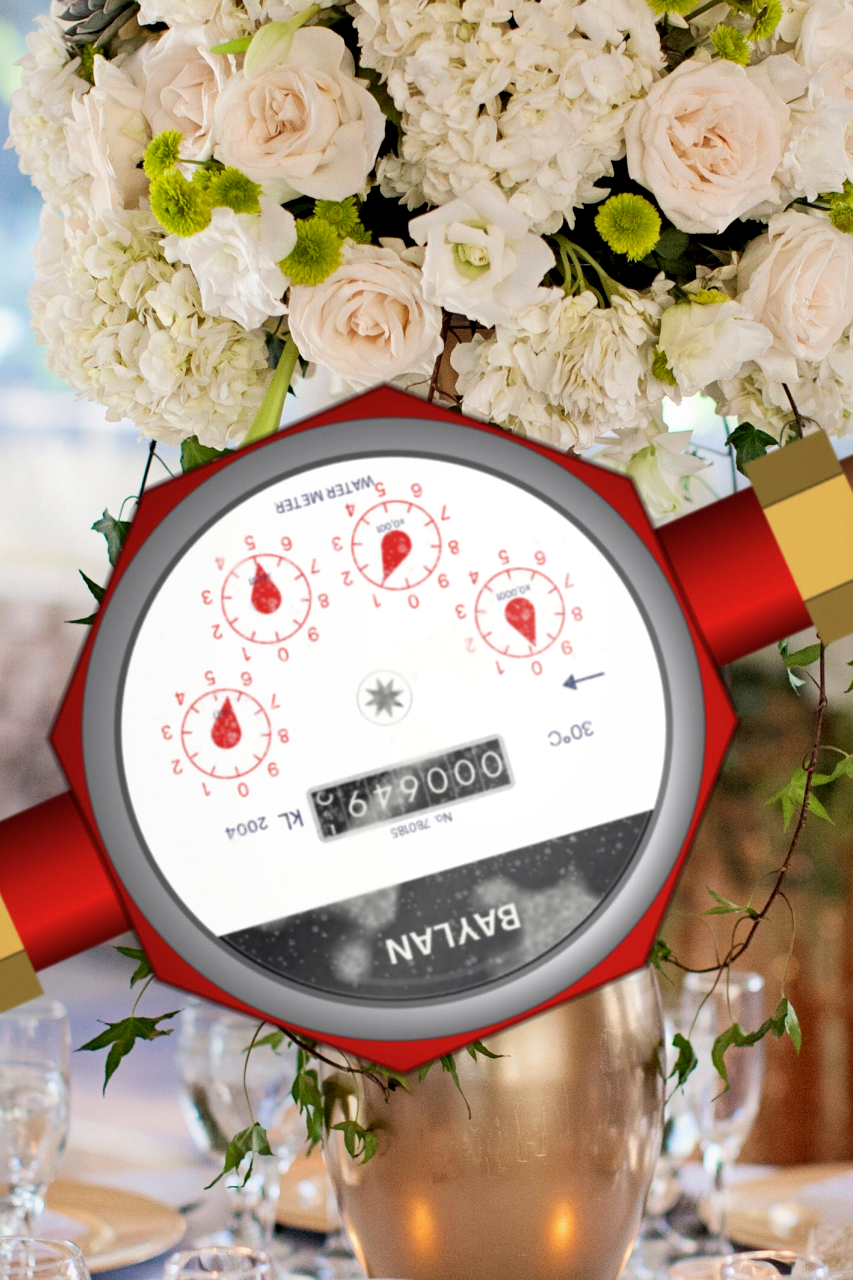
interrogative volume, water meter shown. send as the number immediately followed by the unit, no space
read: 6491.5509kL
